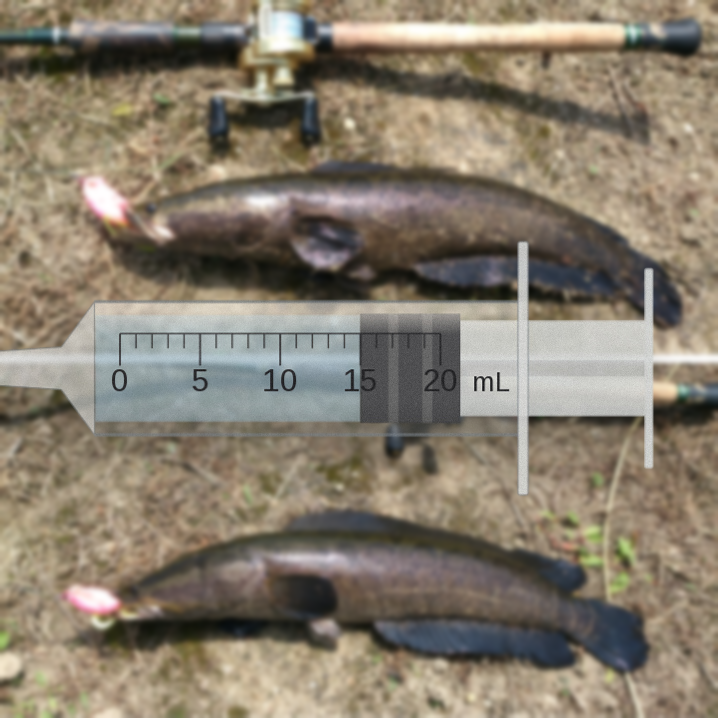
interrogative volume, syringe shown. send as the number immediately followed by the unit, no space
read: 15mL
